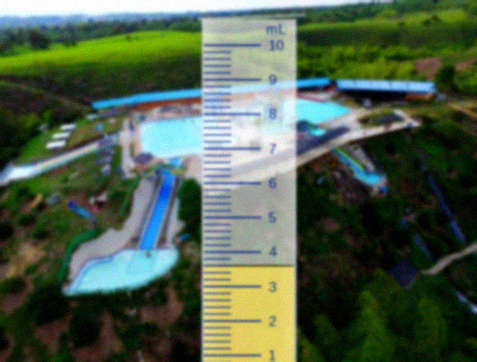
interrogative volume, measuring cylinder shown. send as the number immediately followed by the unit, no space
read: 3.6mL
